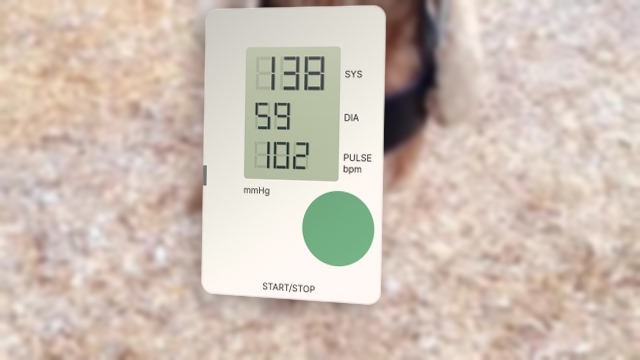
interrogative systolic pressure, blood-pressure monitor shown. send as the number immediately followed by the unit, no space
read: 138mmHg
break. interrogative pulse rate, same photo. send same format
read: 102bpm
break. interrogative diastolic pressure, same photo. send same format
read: 59mmHg
